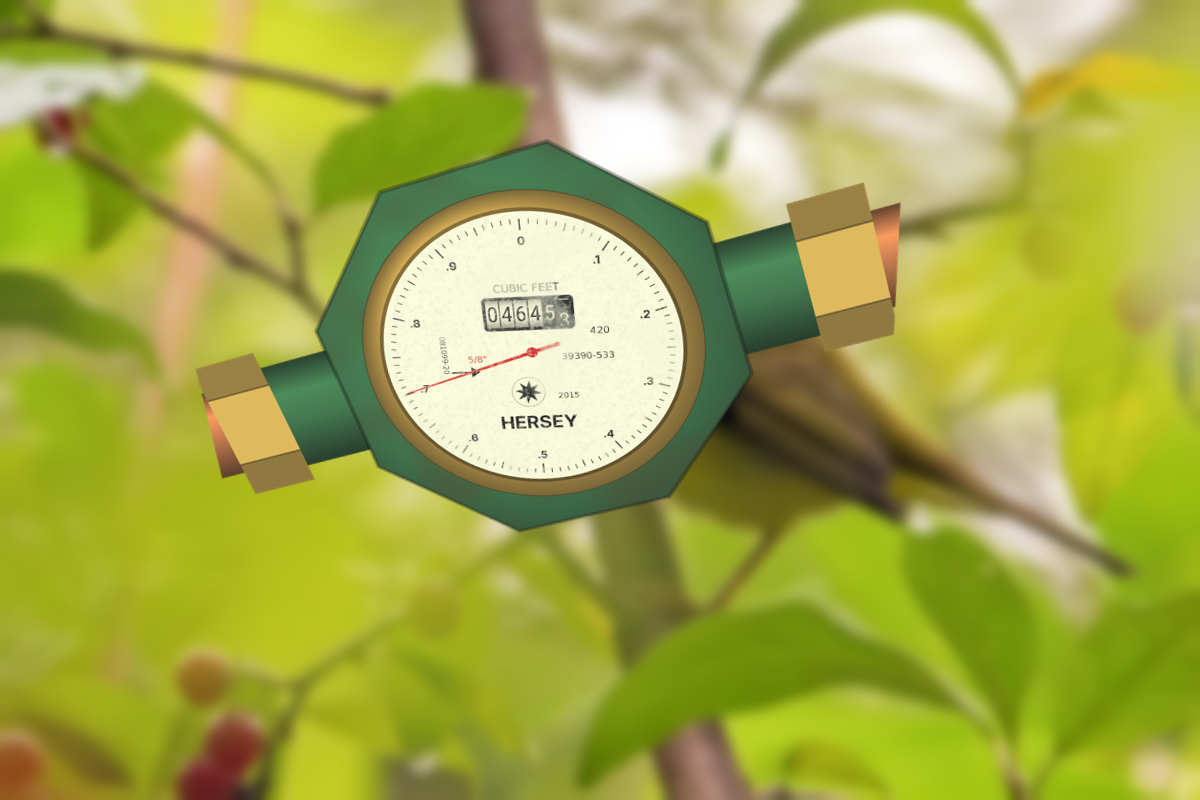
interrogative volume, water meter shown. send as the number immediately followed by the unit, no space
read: 46452.70ft³
